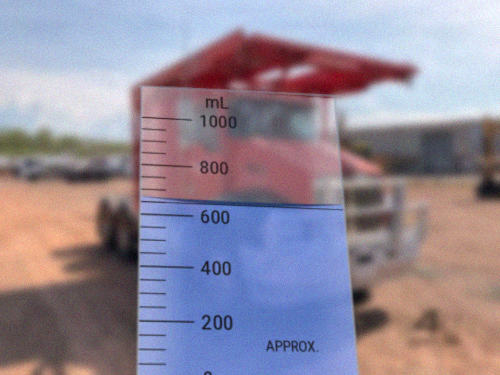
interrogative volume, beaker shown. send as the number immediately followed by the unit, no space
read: 650mL
